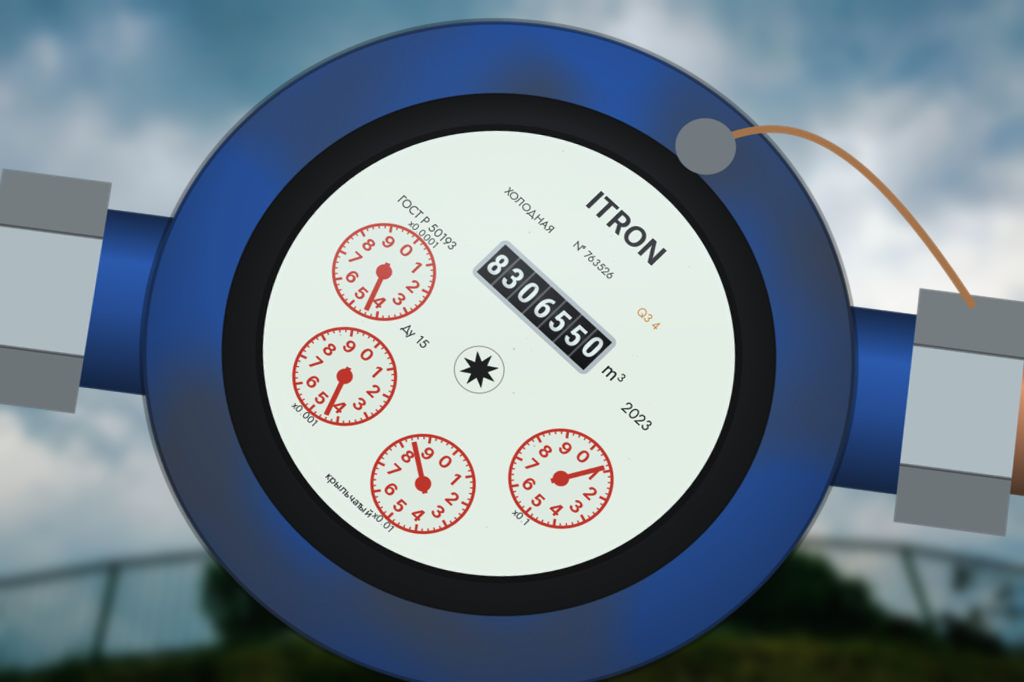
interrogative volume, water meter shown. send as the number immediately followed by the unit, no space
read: 8306550.0844m³
